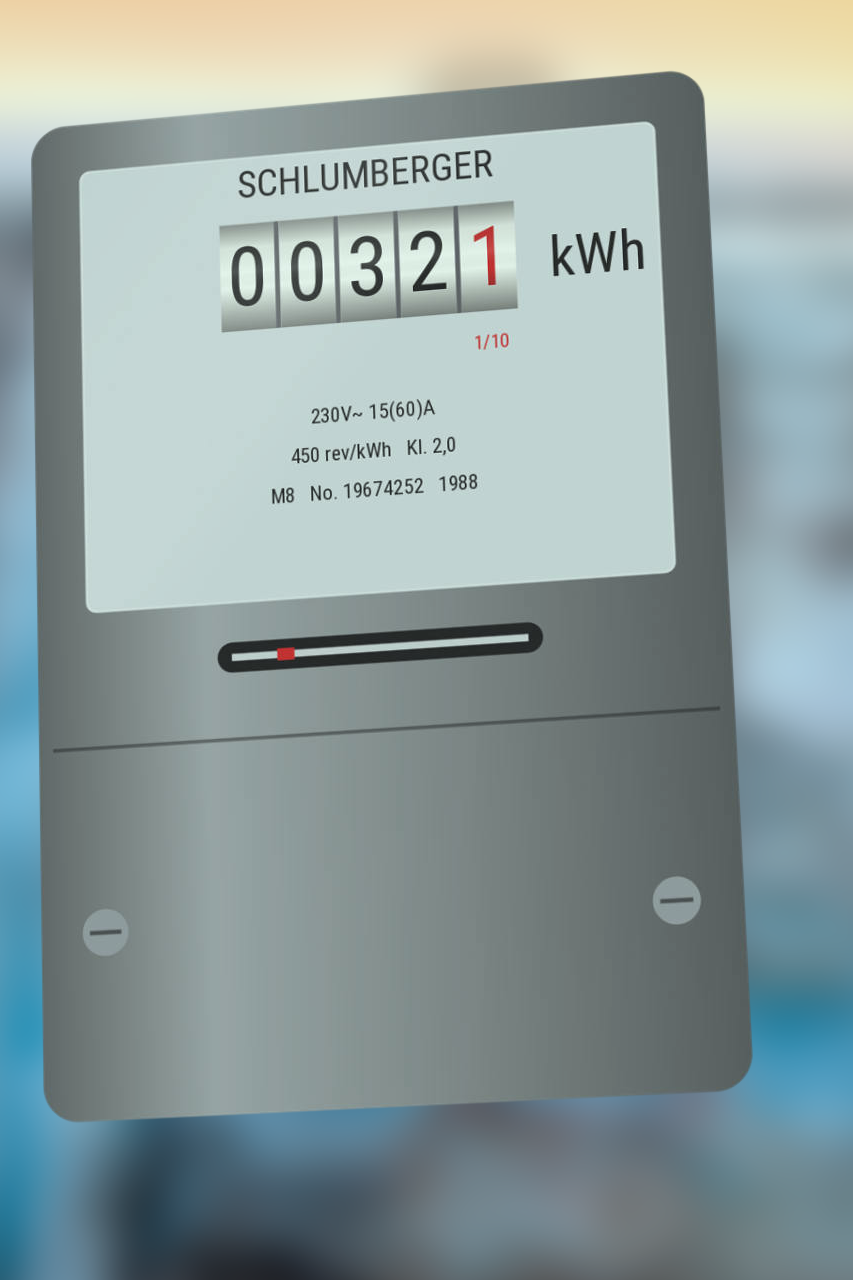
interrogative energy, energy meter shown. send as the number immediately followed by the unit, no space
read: 32.1kWh
